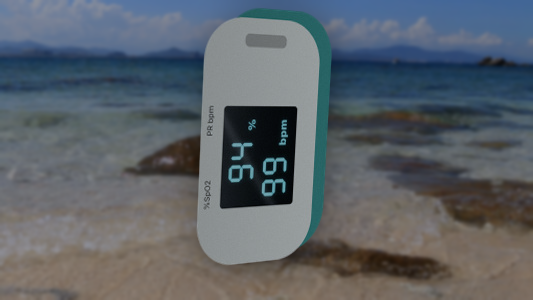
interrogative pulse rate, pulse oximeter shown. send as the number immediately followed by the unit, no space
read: 99bpm
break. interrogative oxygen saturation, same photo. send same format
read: 94%
